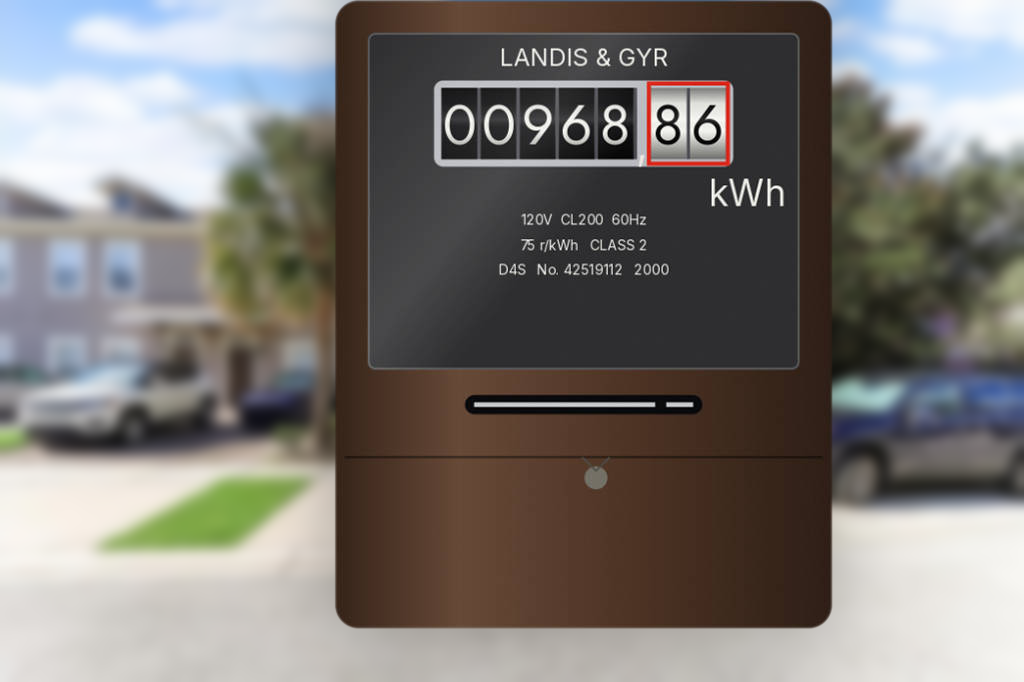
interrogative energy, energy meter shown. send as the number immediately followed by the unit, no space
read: 968.86kWh
